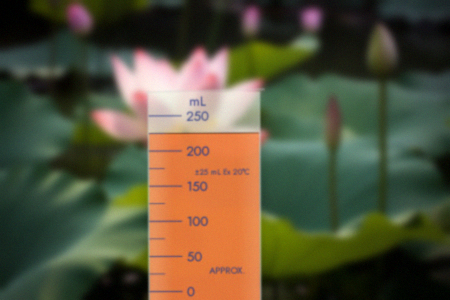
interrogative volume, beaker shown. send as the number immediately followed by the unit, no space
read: 225mL
